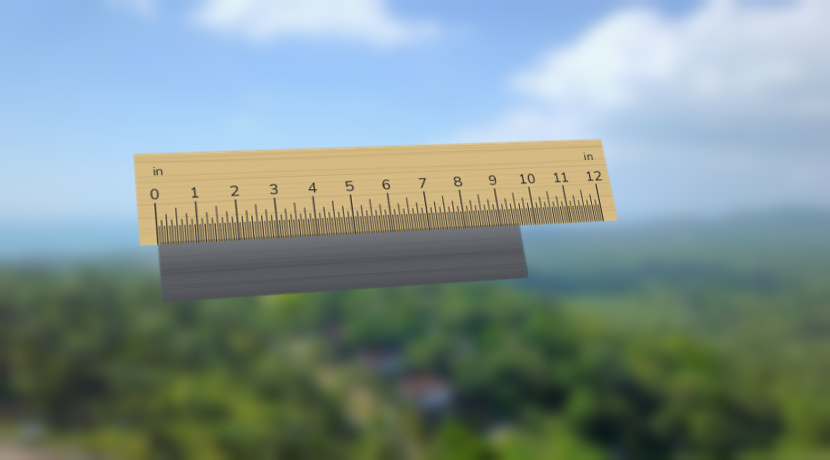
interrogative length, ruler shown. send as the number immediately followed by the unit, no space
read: 9.5in
